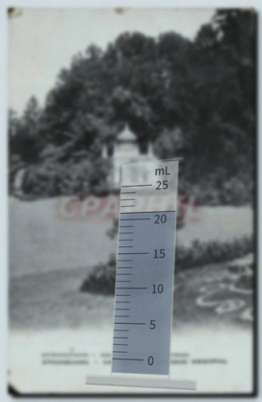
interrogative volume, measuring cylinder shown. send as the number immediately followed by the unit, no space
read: 21mL
